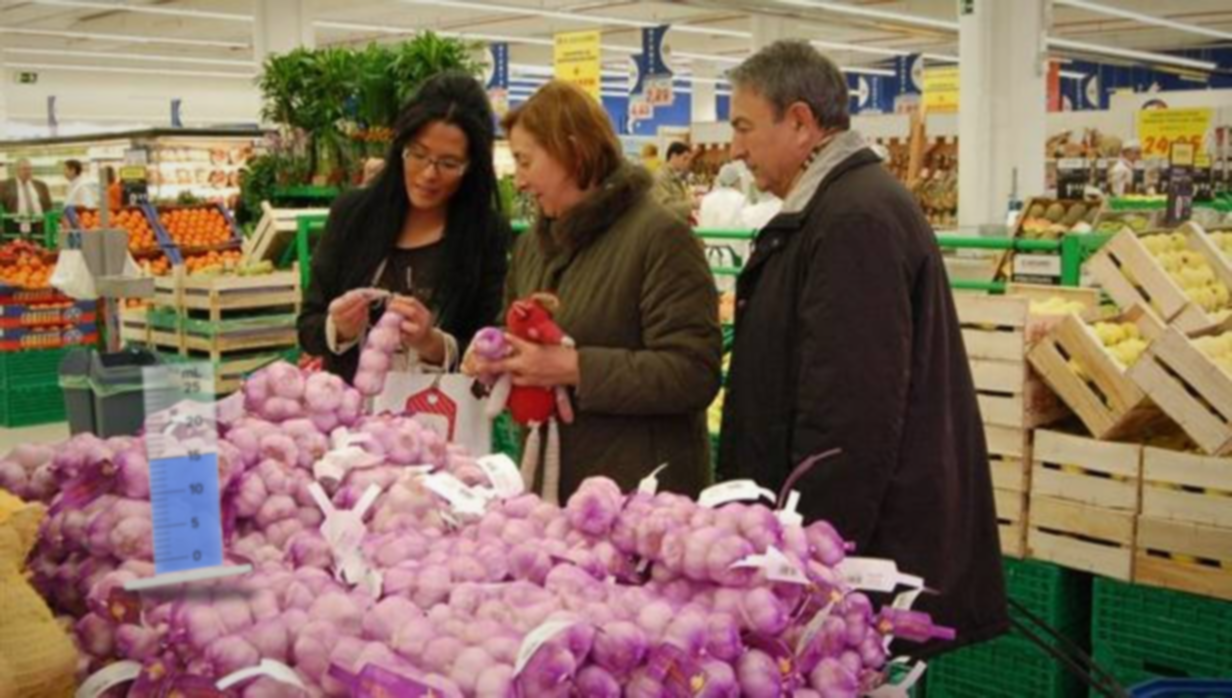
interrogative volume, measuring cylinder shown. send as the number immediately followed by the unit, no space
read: 15mL
